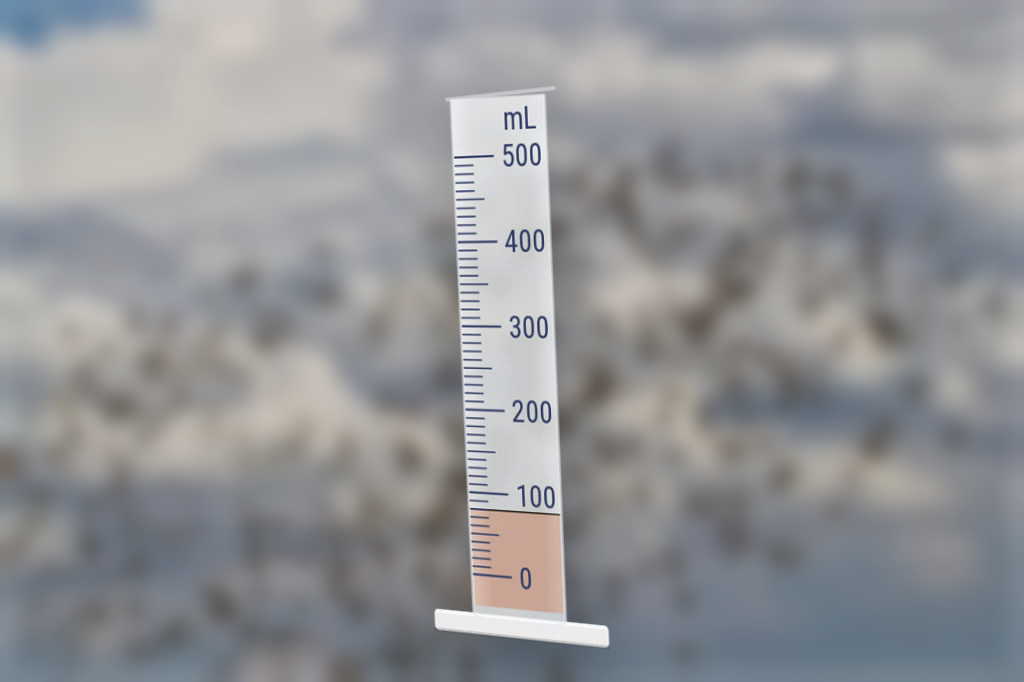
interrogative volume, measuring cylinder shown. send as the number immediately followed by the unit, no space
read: 80mL
